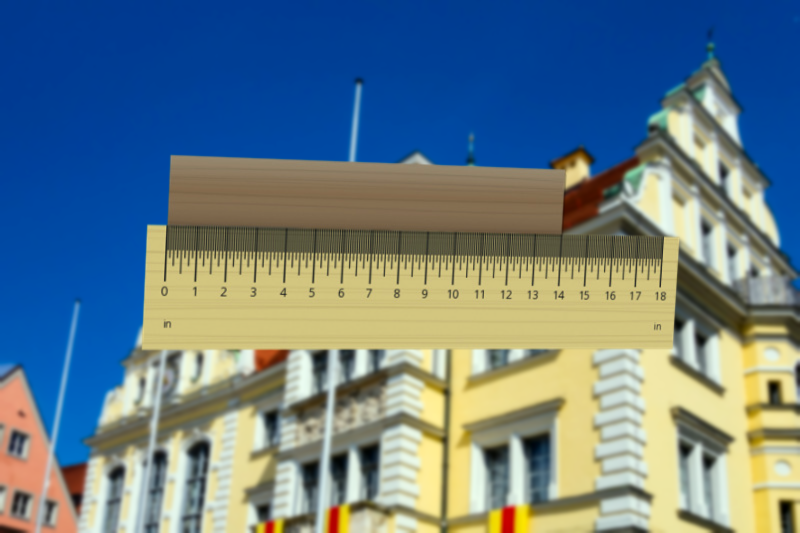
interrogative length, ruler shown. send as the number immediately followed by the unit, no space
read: 14in
